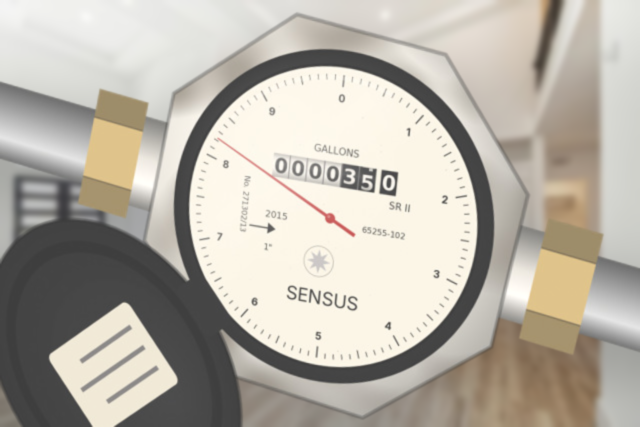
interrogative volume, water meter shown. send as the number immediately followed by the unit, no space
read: 348.2gal
